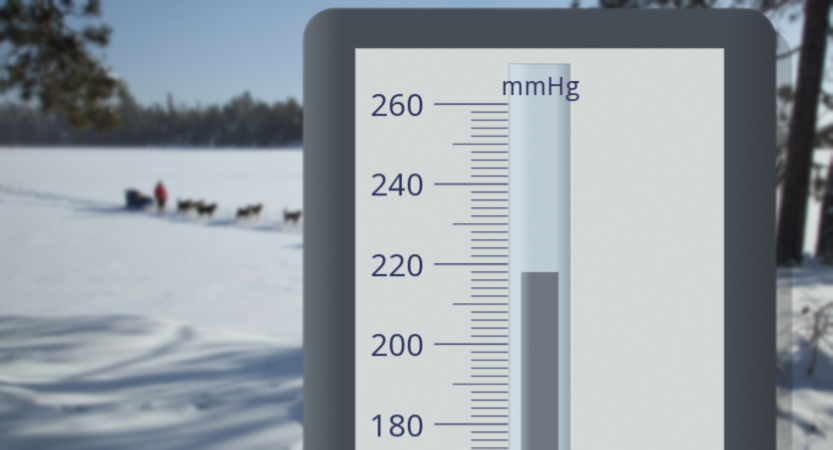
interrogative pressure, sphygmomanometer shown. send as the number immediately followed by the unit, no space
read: 218mmHg
